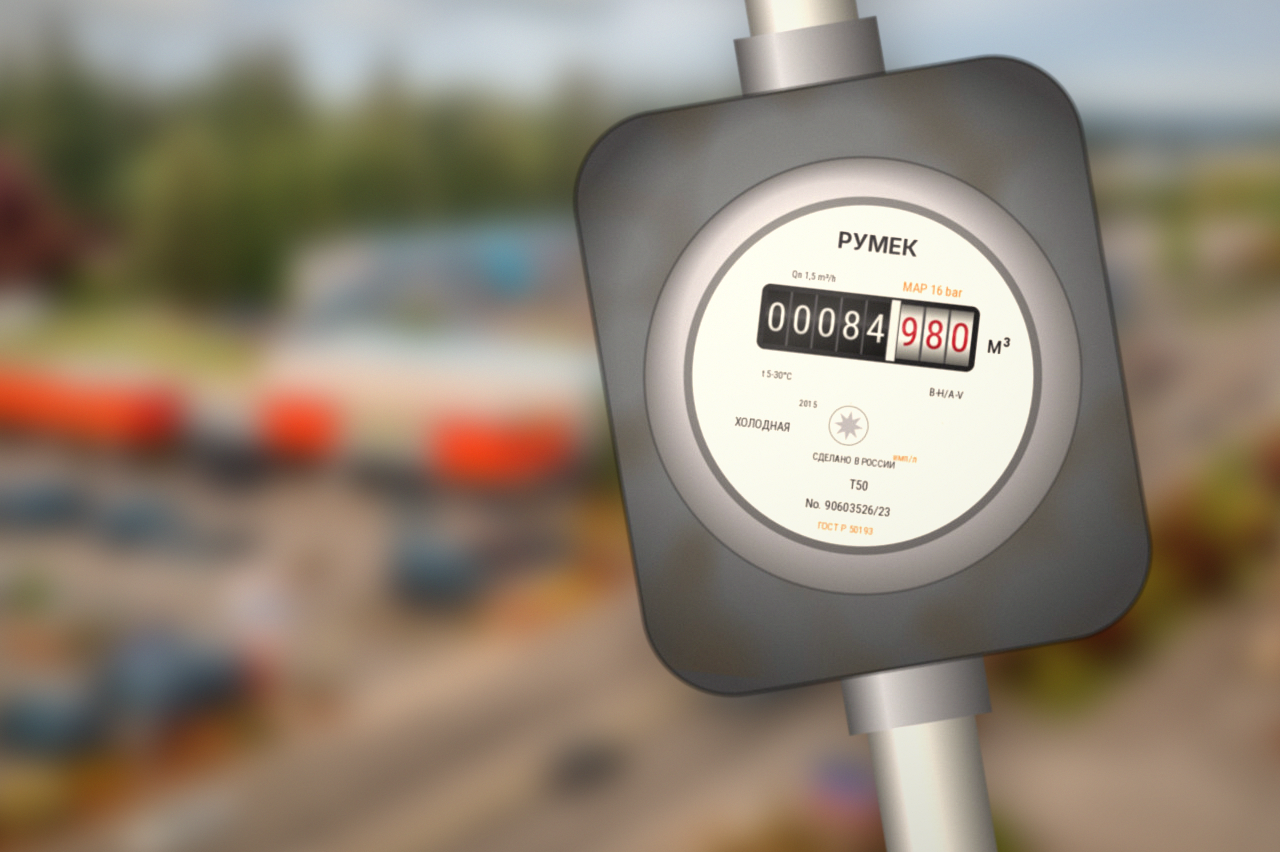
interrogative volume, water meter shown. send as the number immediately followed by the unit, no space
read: 84.980m³
